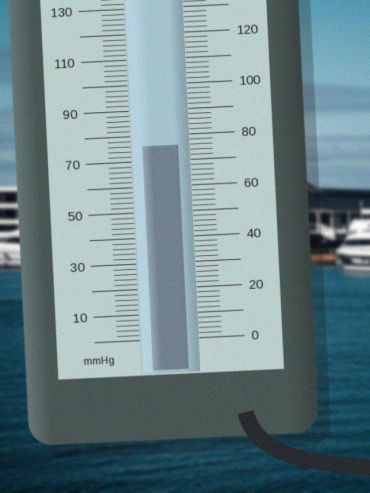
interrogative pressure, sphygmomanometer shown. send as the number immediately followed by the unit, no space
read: 76mmHg
